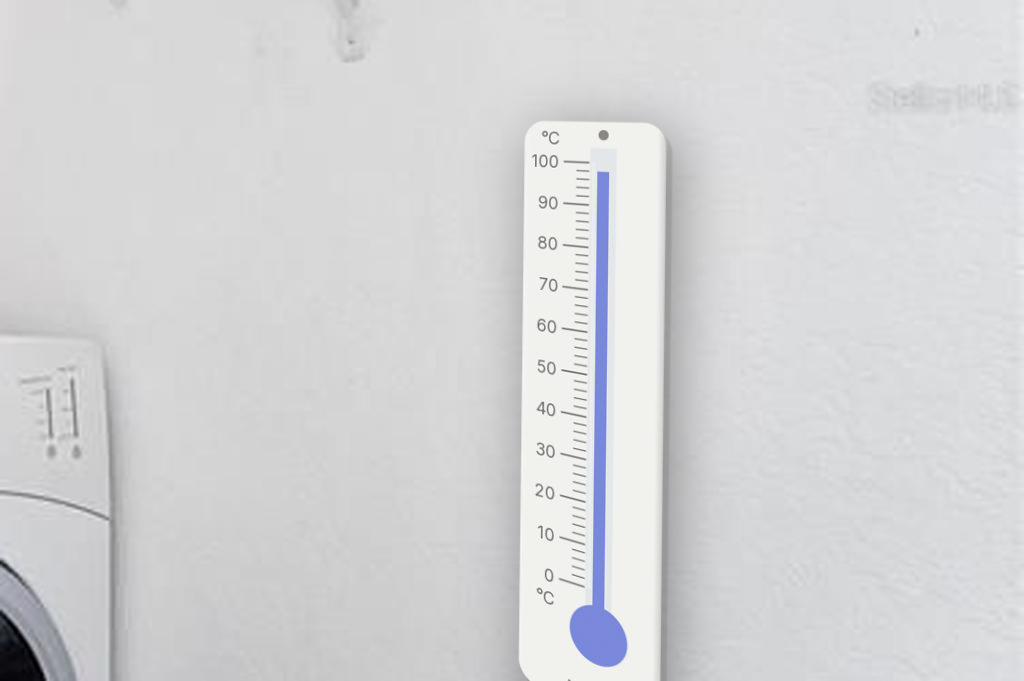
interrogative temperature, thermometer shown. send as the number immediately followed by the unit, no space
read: 98°C
